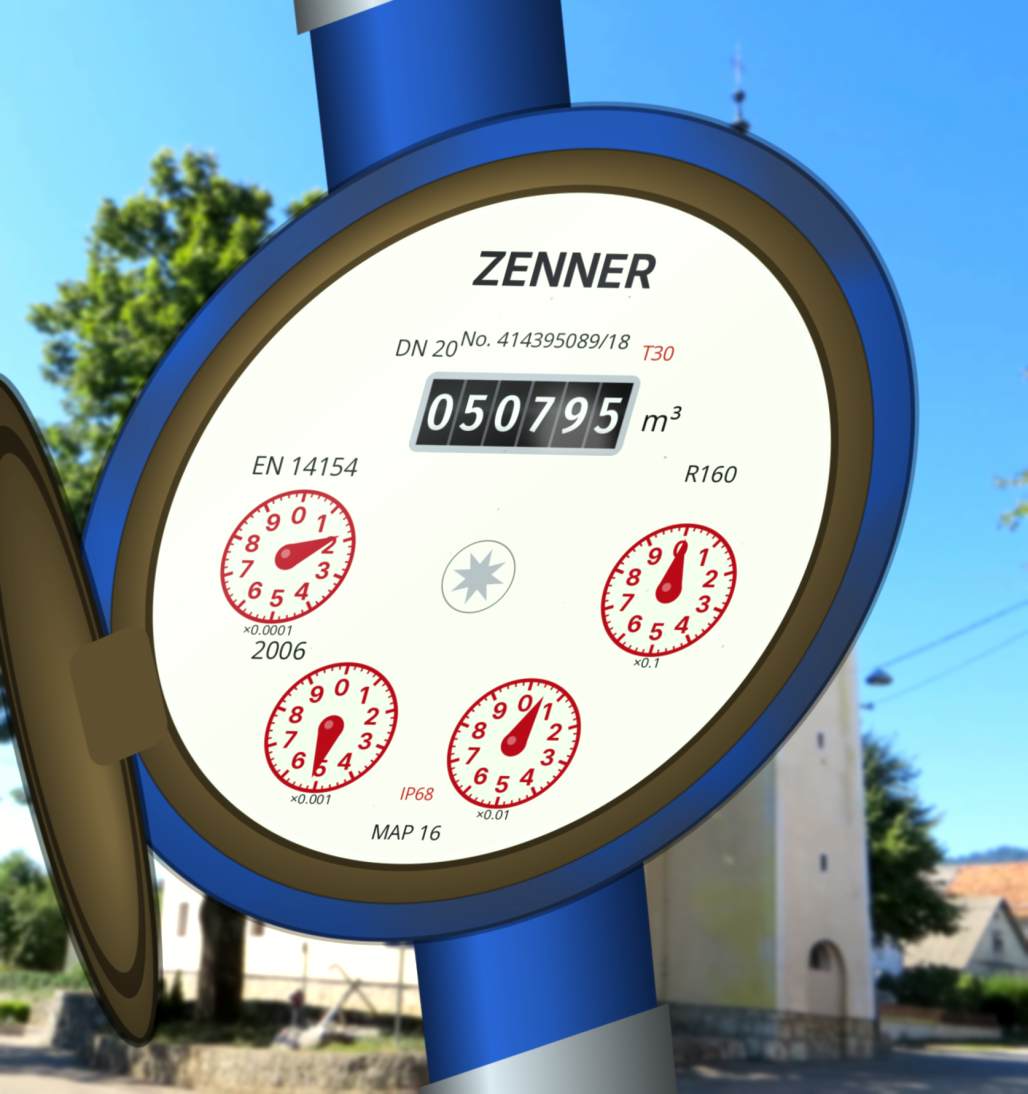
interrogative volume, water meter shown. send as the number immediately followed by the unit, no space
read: 50795.0051m³
